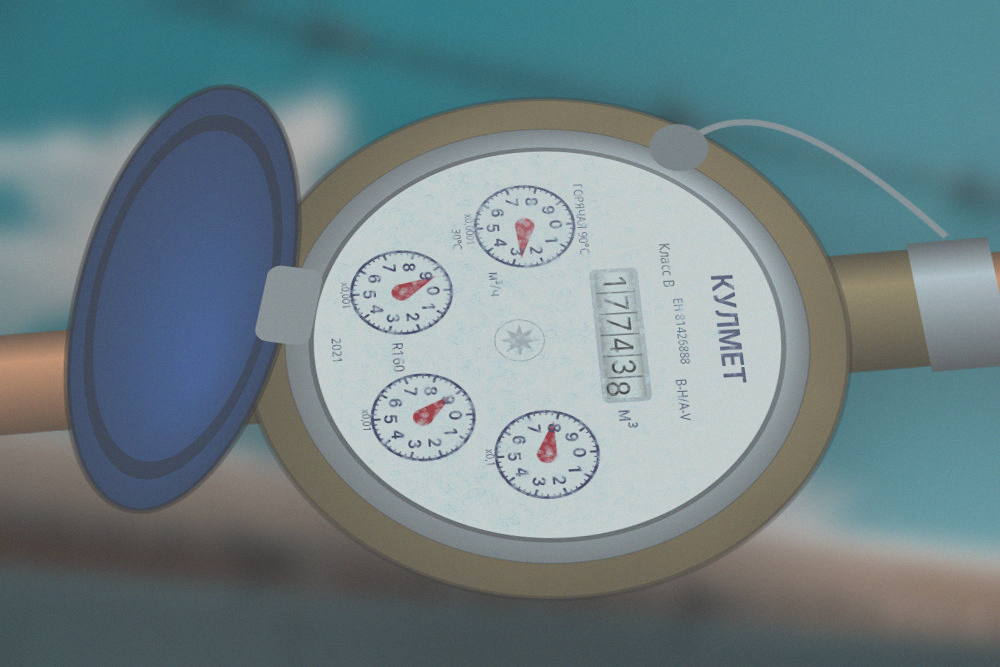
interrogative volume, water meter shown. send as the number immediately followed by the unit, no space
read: 177437.7892m³
